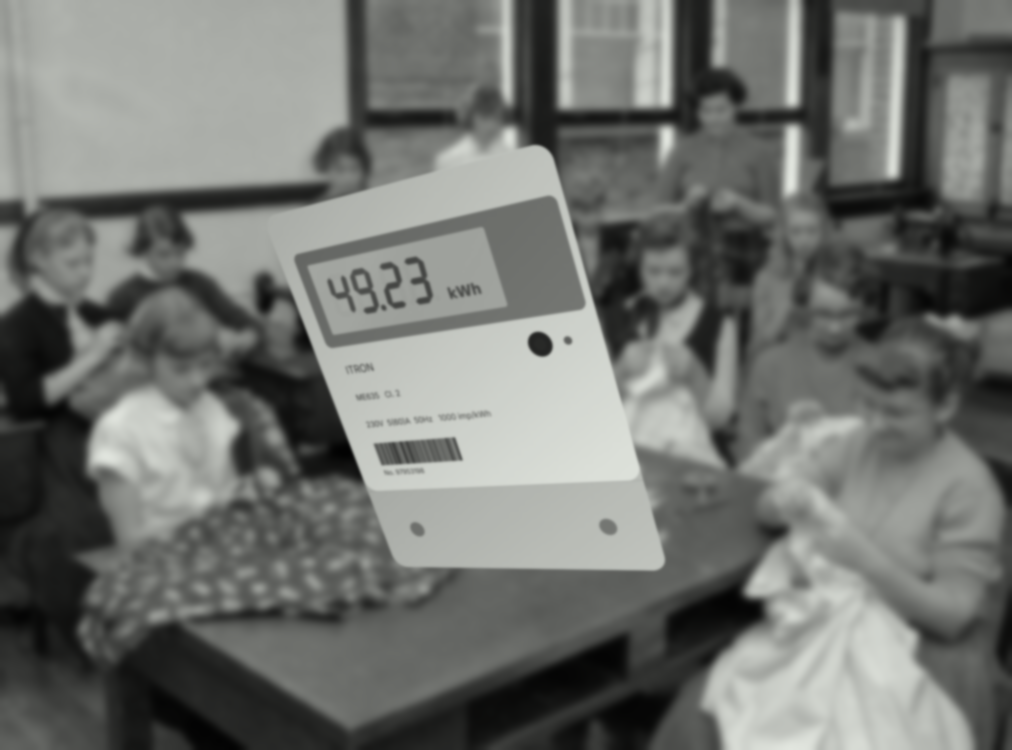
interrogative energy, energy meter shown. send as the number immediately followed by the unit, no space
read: 49.23kWh
